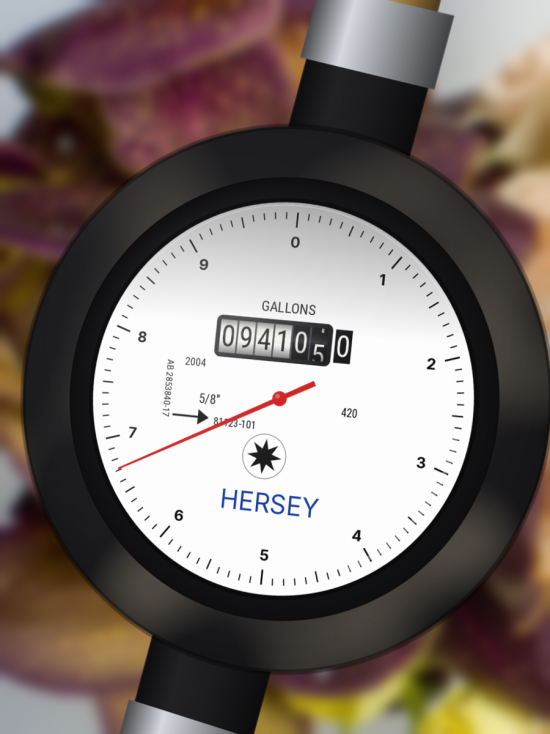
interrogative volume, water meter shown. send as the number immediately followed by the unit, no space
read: 941046.7gal
